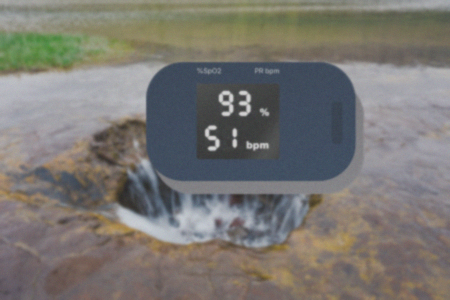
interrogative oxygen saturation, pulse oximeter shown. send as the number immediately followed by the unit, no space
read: 93%
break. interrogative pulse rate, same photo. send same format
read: 51bpm
